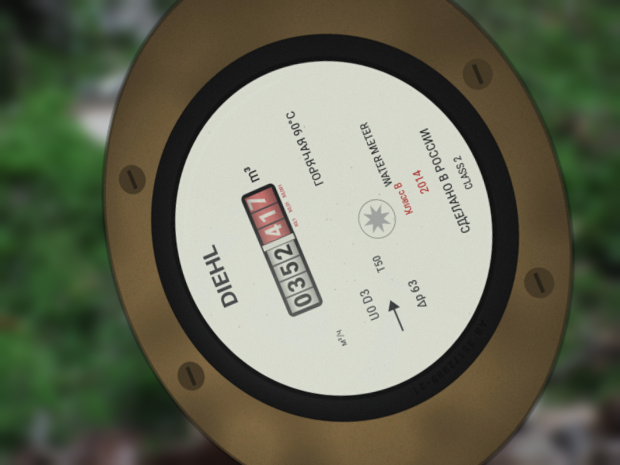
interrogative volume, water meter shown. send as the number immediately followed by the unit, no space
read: 352.417m³
